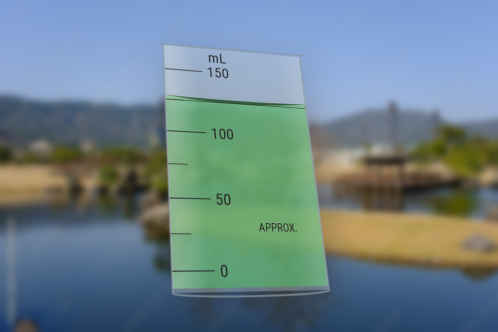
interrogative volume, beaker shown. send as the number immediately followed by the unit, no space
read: 125mL
